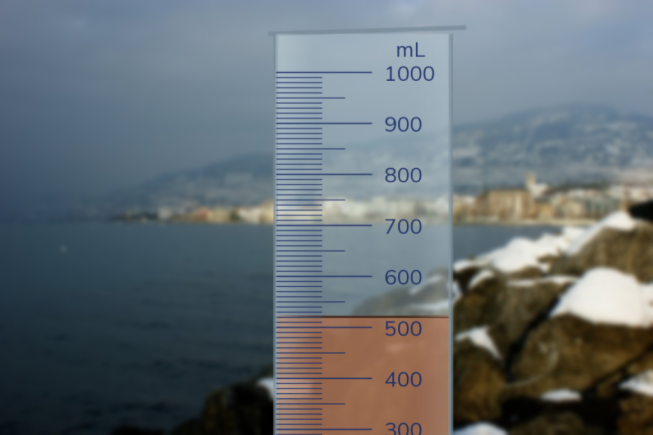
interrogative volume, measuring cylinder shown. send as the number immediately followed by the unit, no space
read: 520mL
